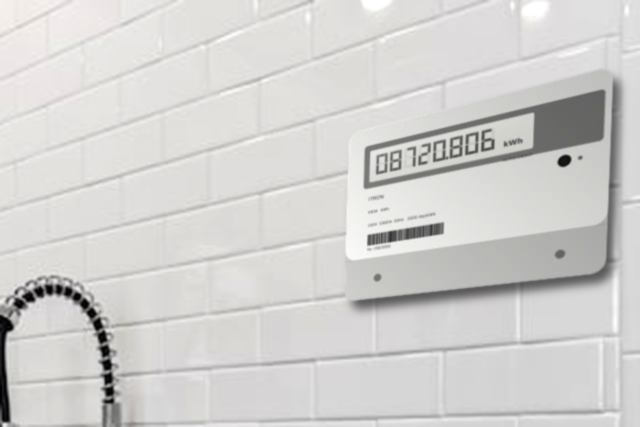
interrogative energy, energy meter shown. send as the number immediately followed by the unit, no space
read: 8720.806kWh
